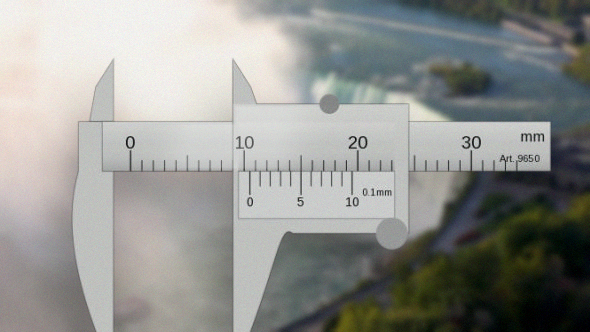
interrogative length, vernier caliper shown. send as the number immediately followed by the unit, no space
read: 10.5mm
